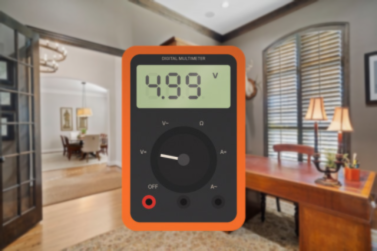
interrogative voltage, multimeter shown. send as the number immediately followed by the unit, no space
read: 4.99V
